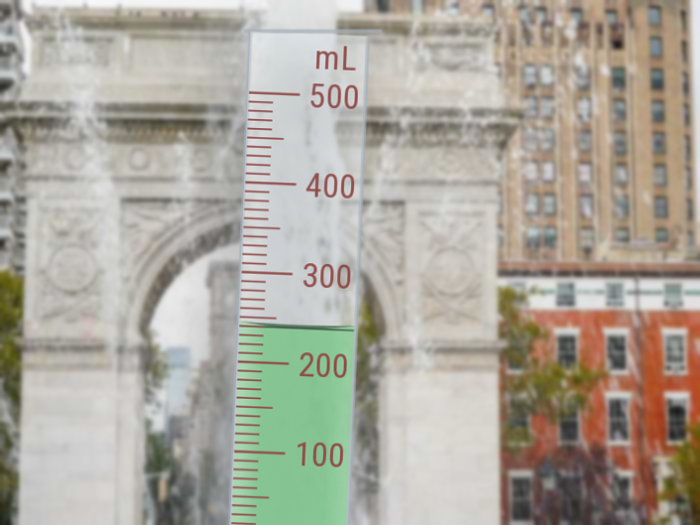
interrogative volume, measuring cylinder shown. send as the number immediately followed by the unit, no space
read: 240mL
